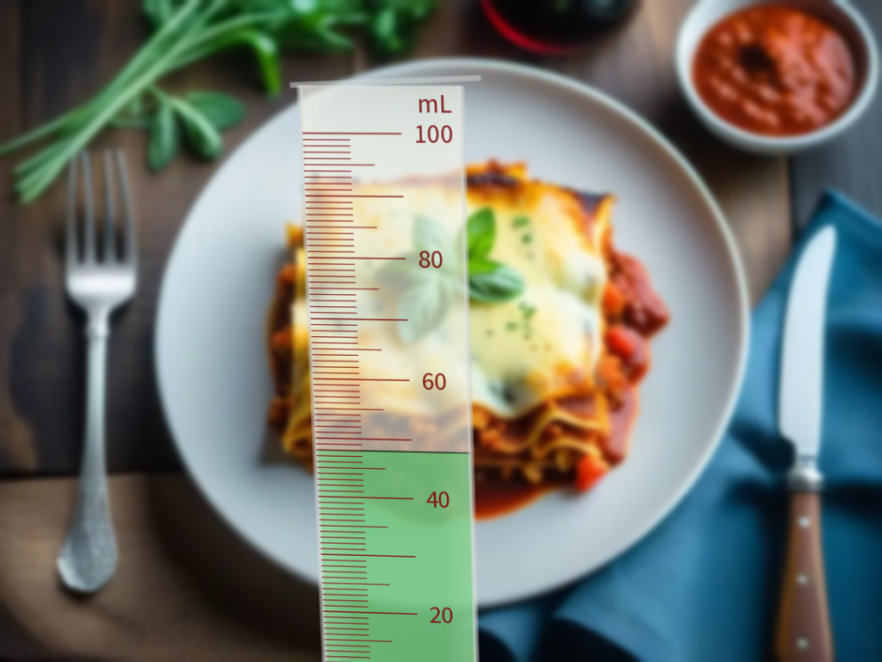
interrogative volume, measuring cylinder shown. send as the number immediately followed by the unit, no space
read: 48mL
